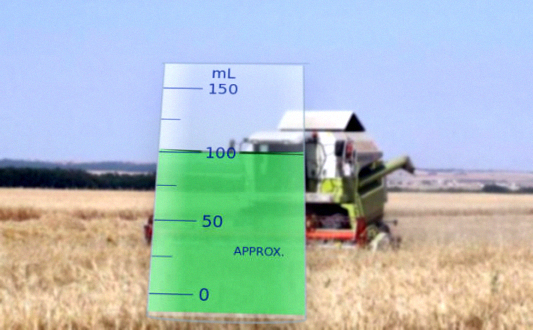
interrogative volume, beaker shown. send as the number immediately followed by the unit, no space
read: 100mL
